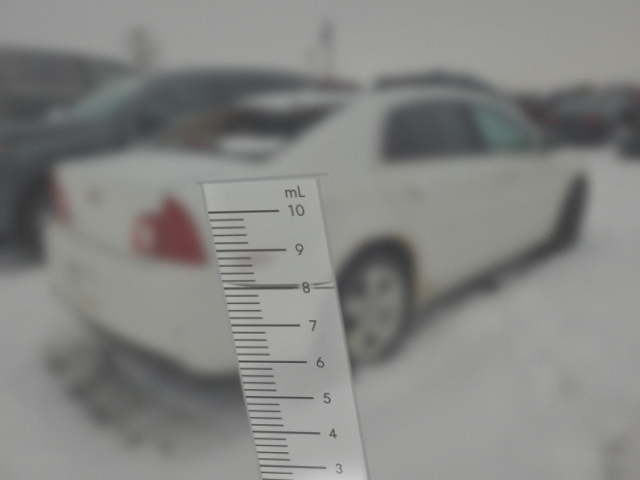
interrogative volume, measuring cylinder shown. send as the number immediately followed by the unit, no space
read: 8mL
